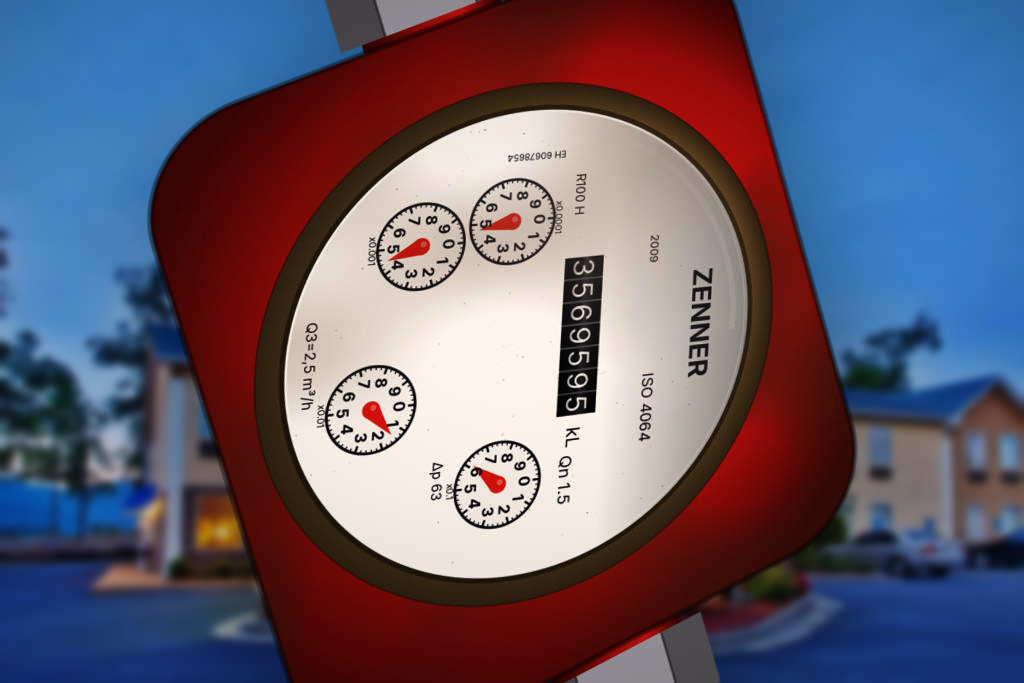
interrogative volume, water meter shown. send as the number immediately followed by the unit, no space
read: 3569595.6144kL
